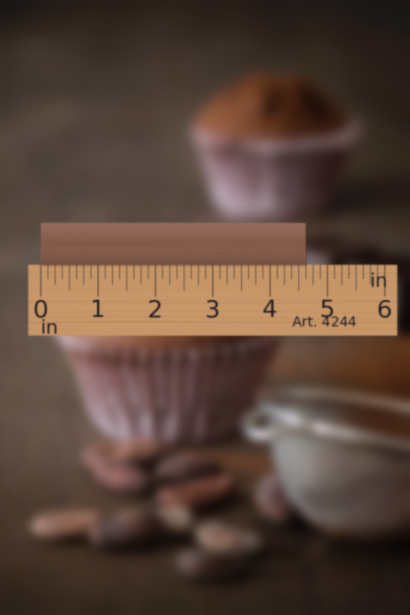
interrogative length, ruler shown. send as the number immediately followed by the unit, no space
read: 4.625in
